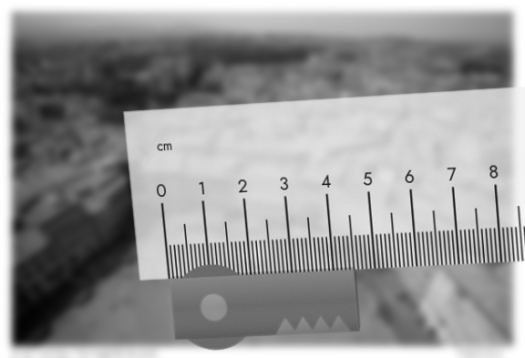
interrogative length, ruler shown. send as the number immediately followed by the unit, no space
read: 4.5cm
